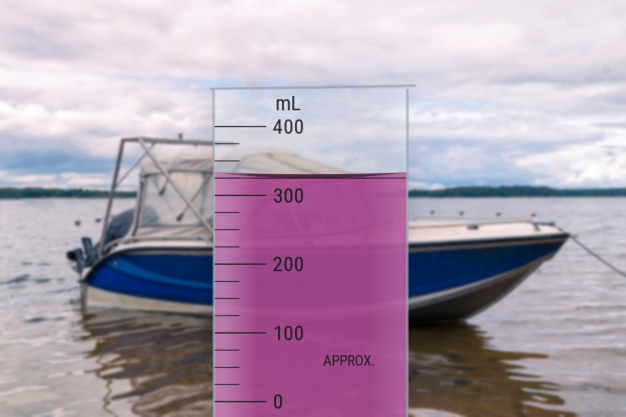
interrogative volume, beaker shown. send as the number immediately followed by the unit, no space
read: 325mL
